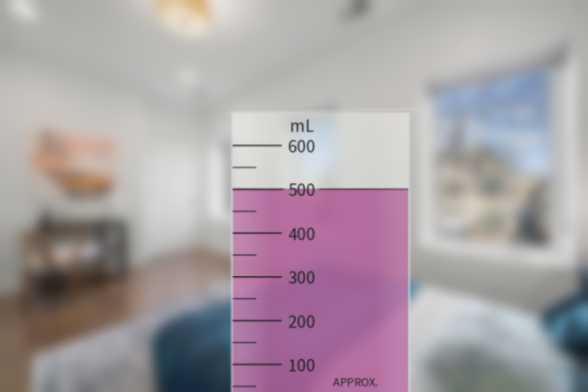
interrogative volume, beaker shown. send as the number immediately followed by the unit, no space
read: 500mL
